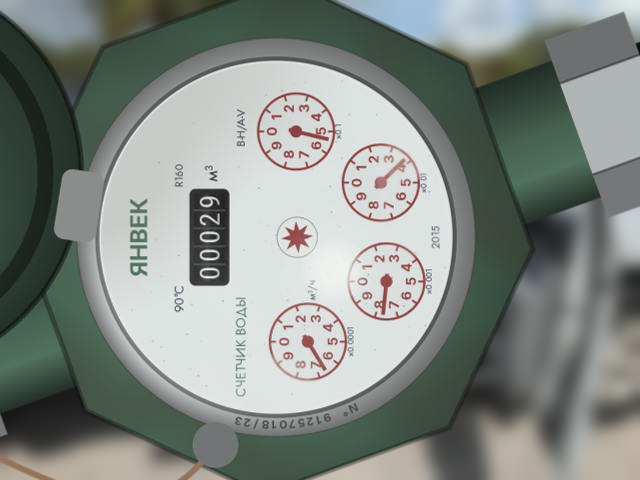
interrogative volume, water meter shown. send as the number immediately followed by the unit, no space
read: 29.5376m³
